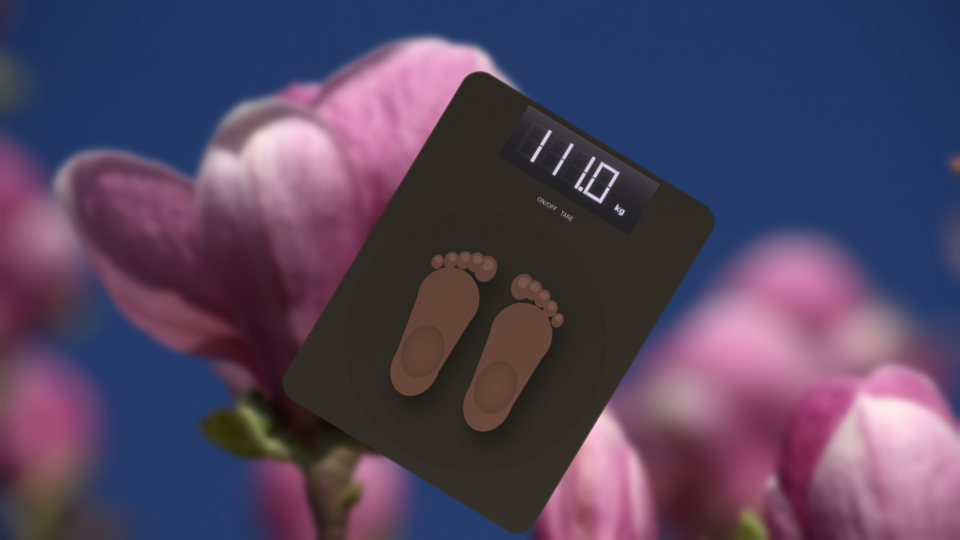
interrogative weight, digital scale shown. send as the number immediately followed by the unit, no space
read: 111.0kg
